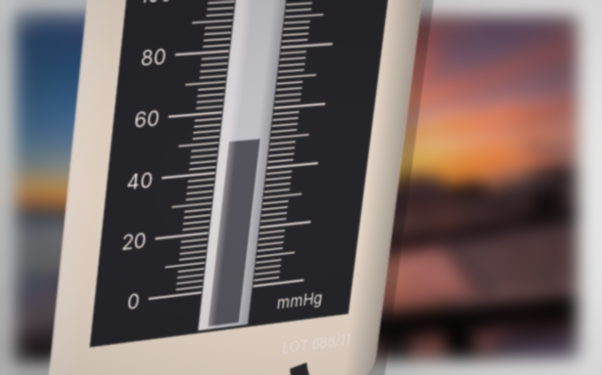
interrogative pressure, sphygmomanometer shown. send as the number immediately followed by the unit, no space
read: 50mmHg
